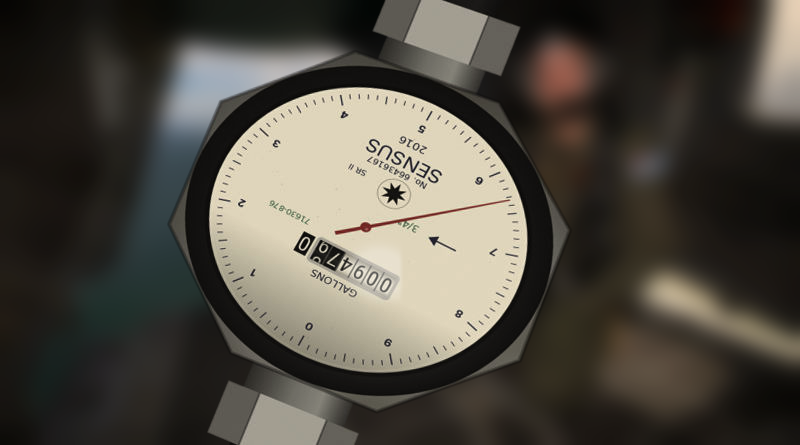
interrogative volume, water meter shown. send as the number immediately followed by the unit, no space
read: 94786.3gal
